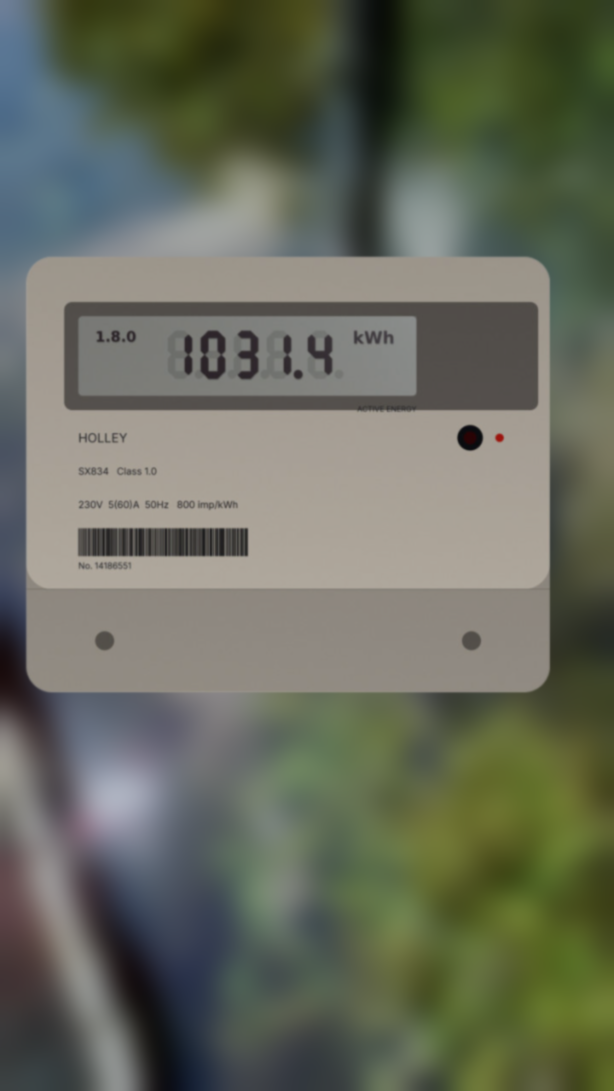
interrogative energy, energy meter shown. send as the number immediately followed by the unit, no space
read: 1031.4kWh
